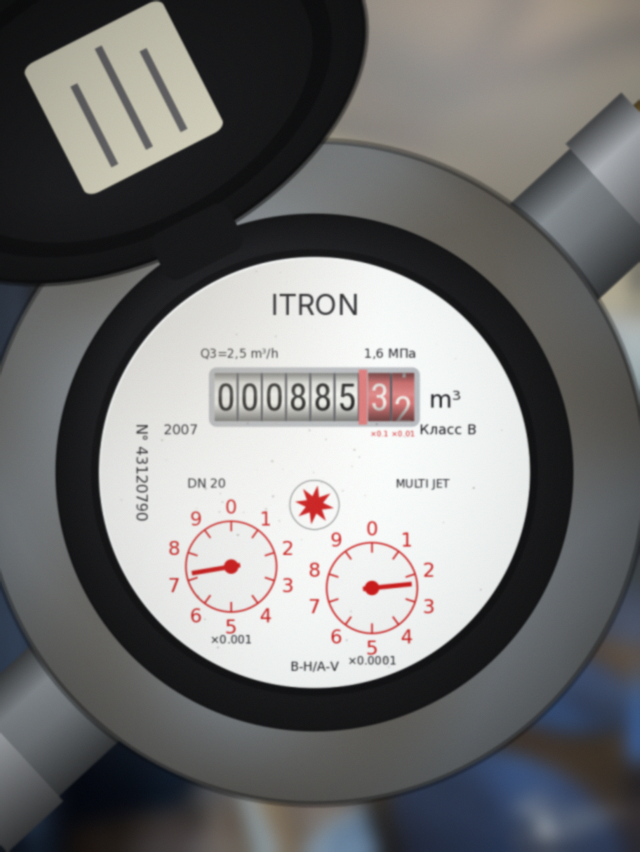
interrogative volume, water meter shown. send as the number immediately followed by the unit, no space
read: 885.3172m³
